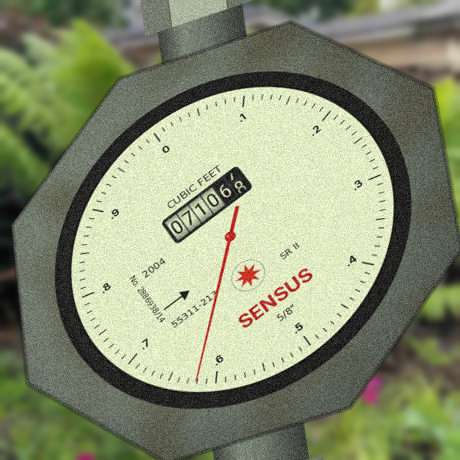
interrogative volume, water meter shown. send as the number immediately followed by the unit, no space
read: 71067.62ft³
